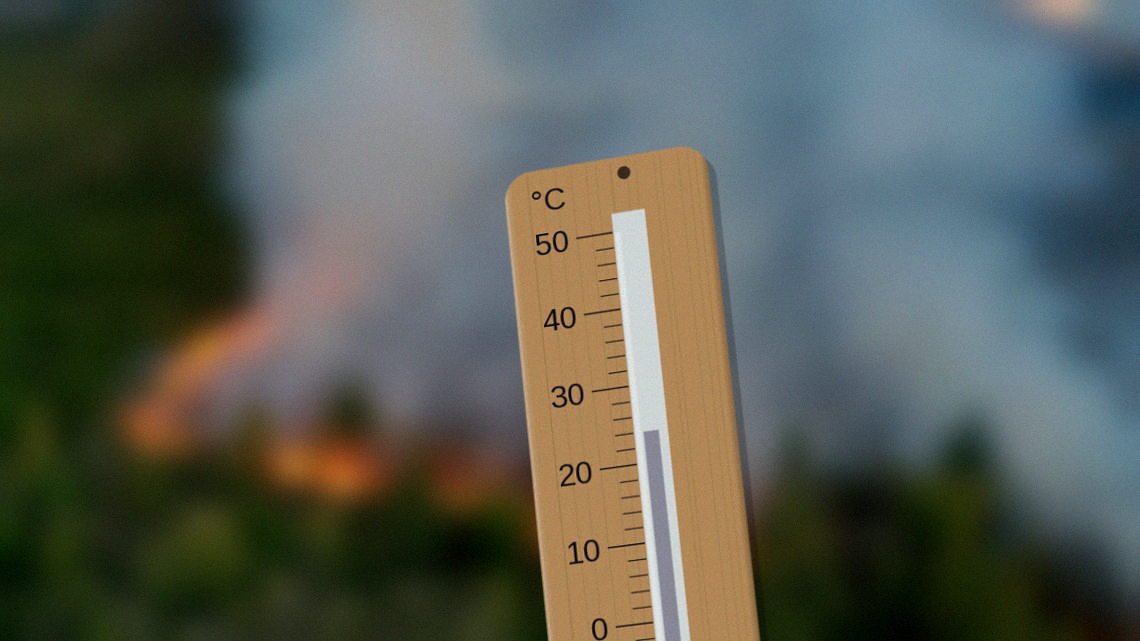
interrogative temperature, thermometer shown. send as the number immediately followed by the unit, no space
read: 24°C
